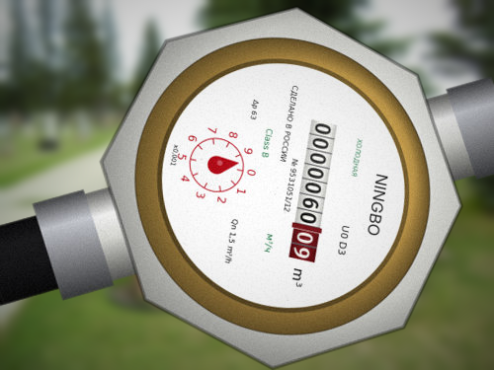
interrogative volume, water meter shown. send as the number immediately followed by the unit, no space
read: 60.089m³
